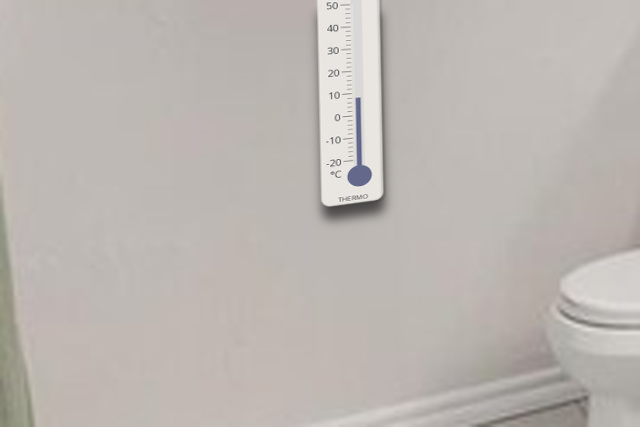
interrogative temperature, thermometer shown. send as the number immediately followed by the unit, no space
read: 8°C
